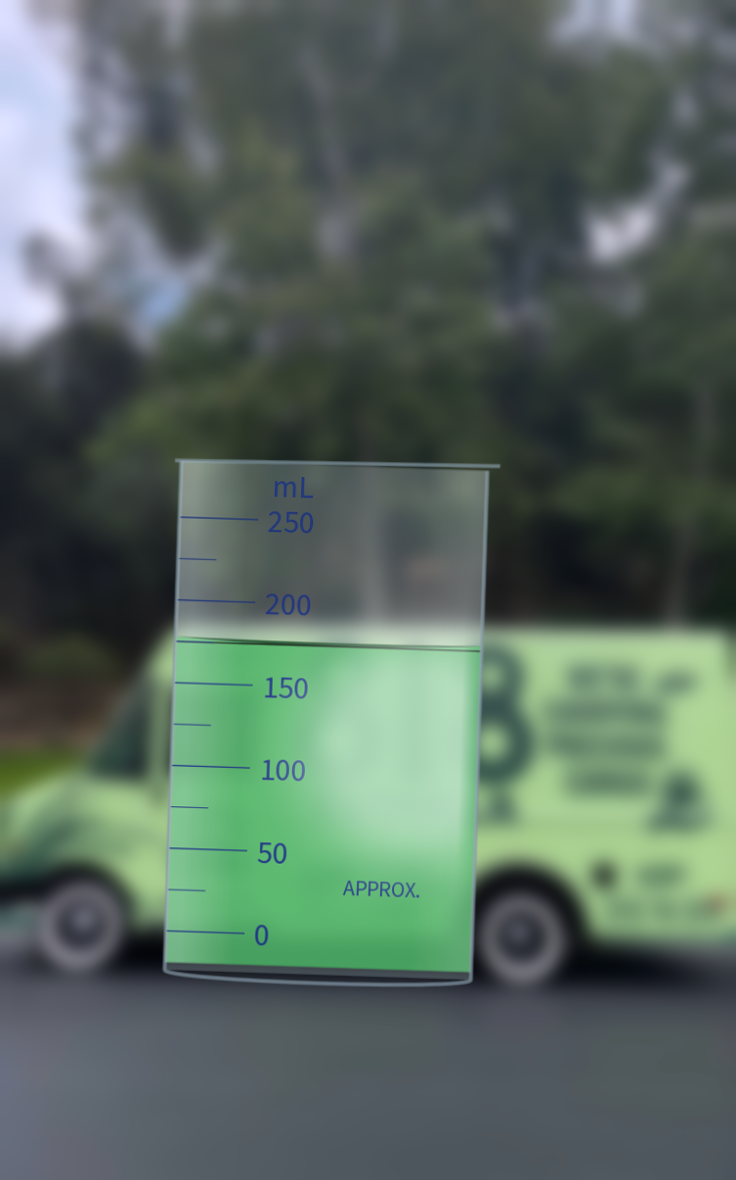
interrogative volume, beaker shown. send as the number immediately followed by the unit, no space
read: 175mL
